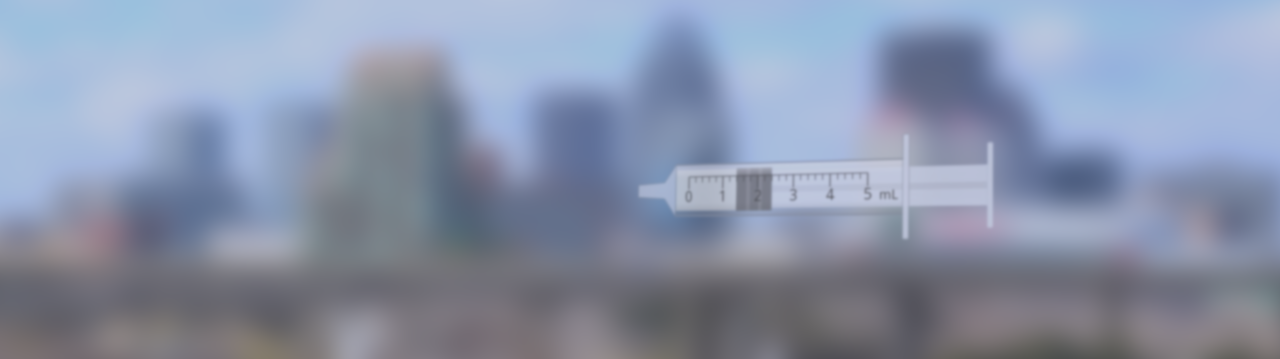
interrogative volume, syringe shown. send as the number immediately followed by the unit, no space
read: 1.4mL
